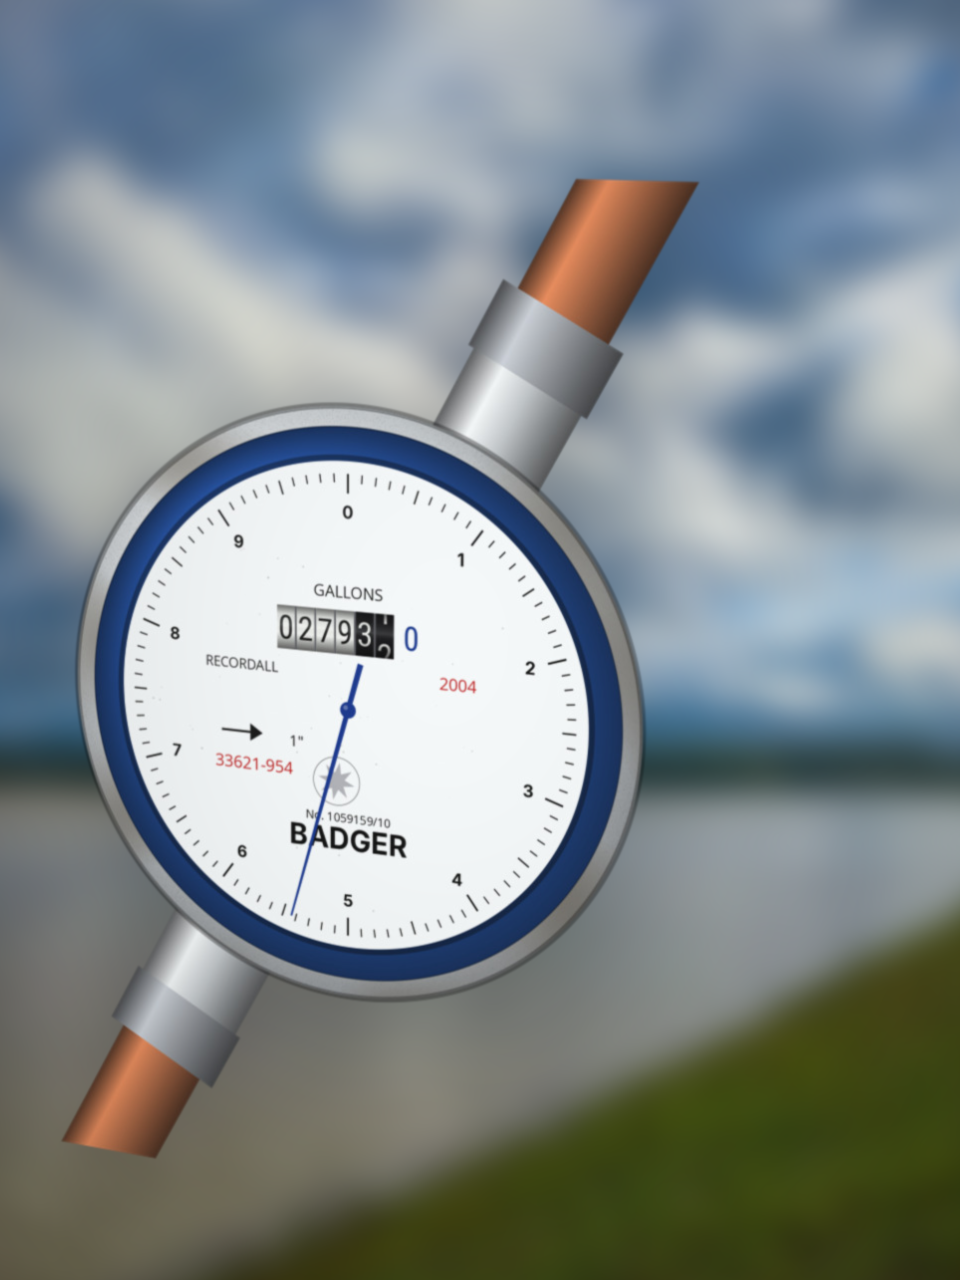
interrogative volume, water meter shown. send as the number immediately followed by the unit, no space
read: 279315.4gal
